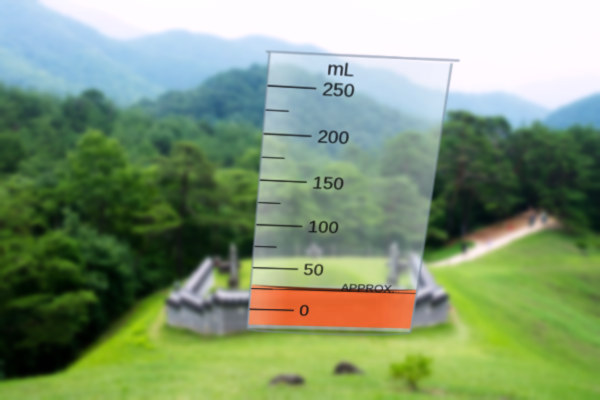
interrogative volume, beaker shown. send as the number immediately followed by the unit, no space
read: 25mL
